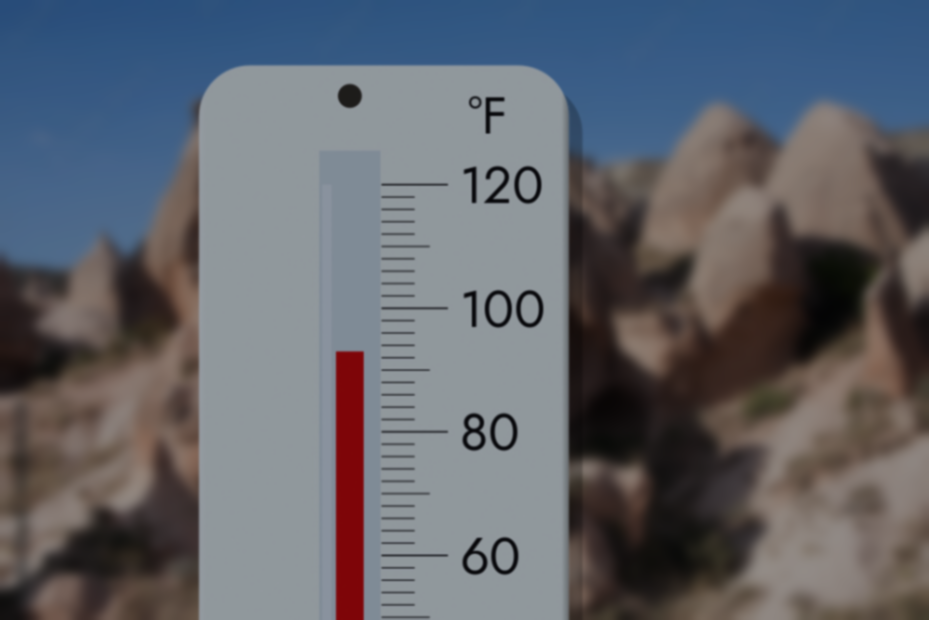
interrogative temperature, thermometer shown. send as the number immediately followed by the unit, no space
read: 93°F
